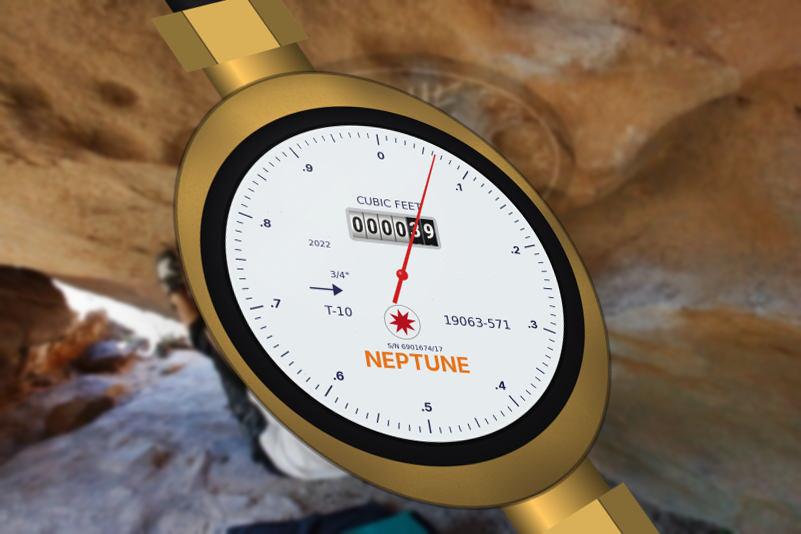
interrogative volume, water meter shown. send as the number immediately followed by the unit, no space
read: 39.06ft³
